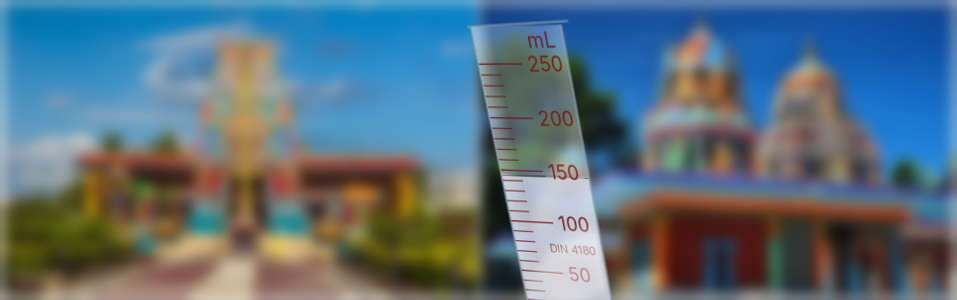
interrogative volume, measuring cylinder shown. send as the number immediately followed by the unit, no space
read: 145mL
